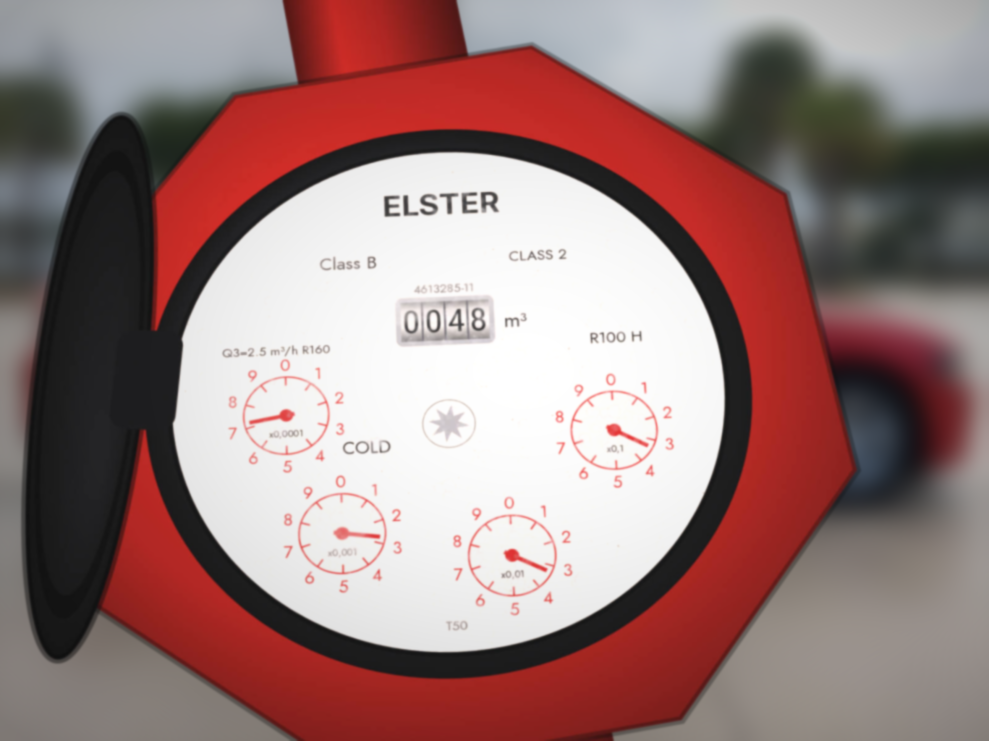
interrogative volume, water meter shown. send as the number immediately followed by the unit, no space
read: 48.3327m³
